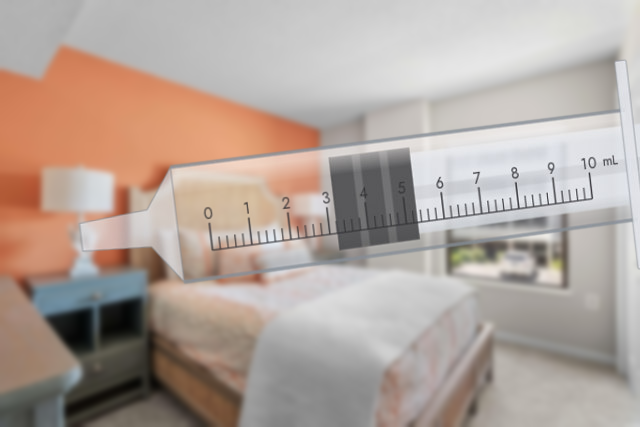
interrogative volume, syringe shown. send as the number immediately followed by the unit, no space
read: 3.2mL
